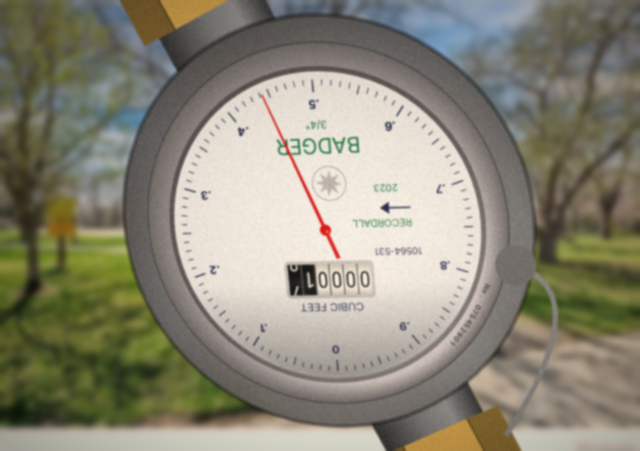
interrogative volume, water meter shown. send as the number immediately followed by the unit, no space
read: 17.44ft³
